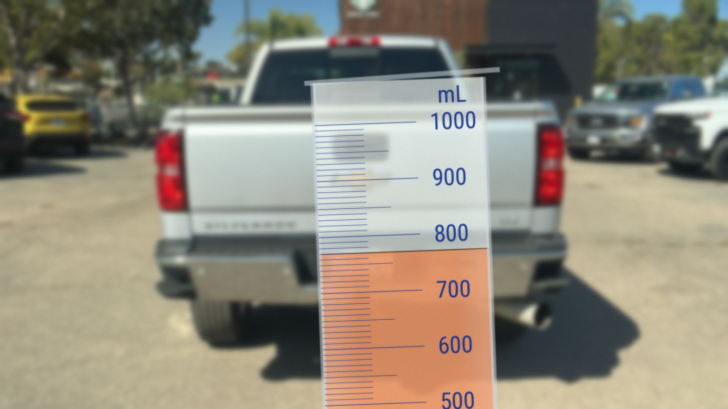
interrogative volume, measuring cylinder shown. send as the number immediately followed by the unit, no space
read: 770mL
